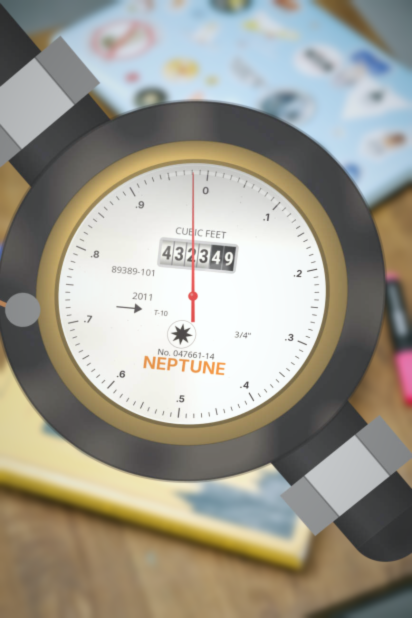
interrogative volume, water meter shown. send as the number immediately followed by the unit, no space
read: 432348.98ft³
